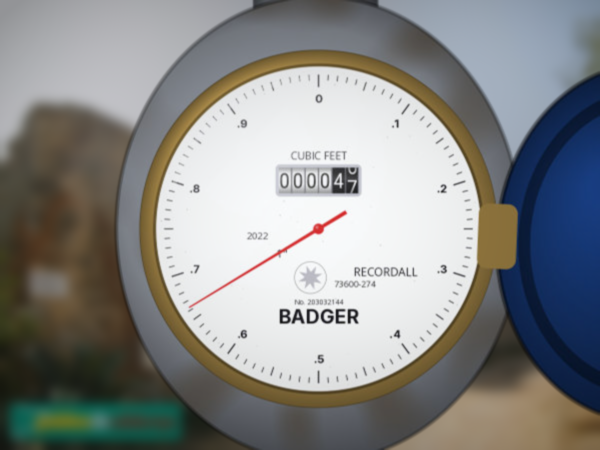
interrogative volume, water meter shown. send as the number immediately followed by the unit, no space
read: 46.66ft³
